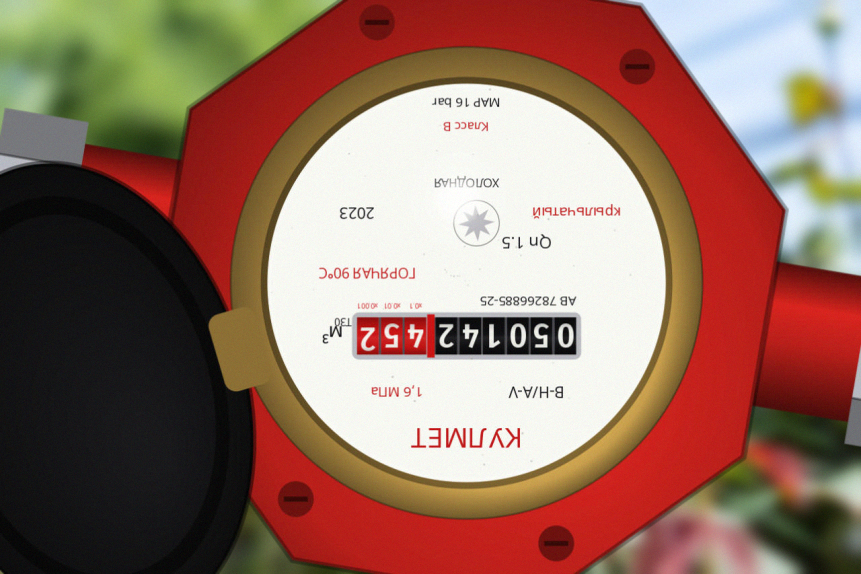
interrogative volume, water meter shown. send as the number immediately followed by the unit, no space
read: 50142.452m³
